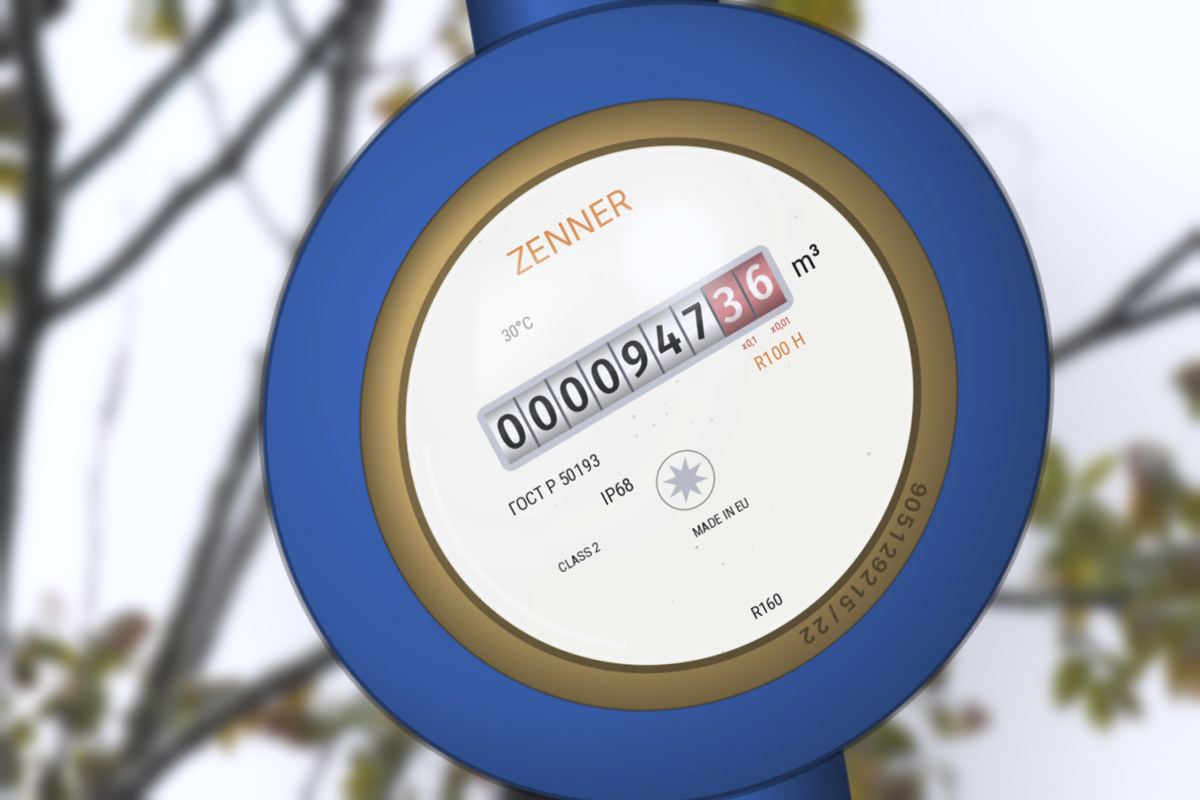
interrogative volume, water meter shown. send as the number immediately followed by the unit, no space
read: 947.36m³
